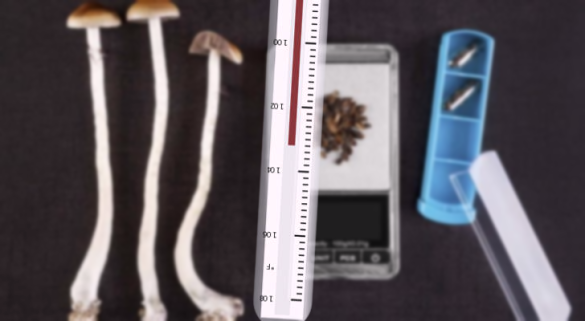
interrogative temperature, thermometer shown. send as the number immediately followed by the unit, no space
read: 103.2°F
